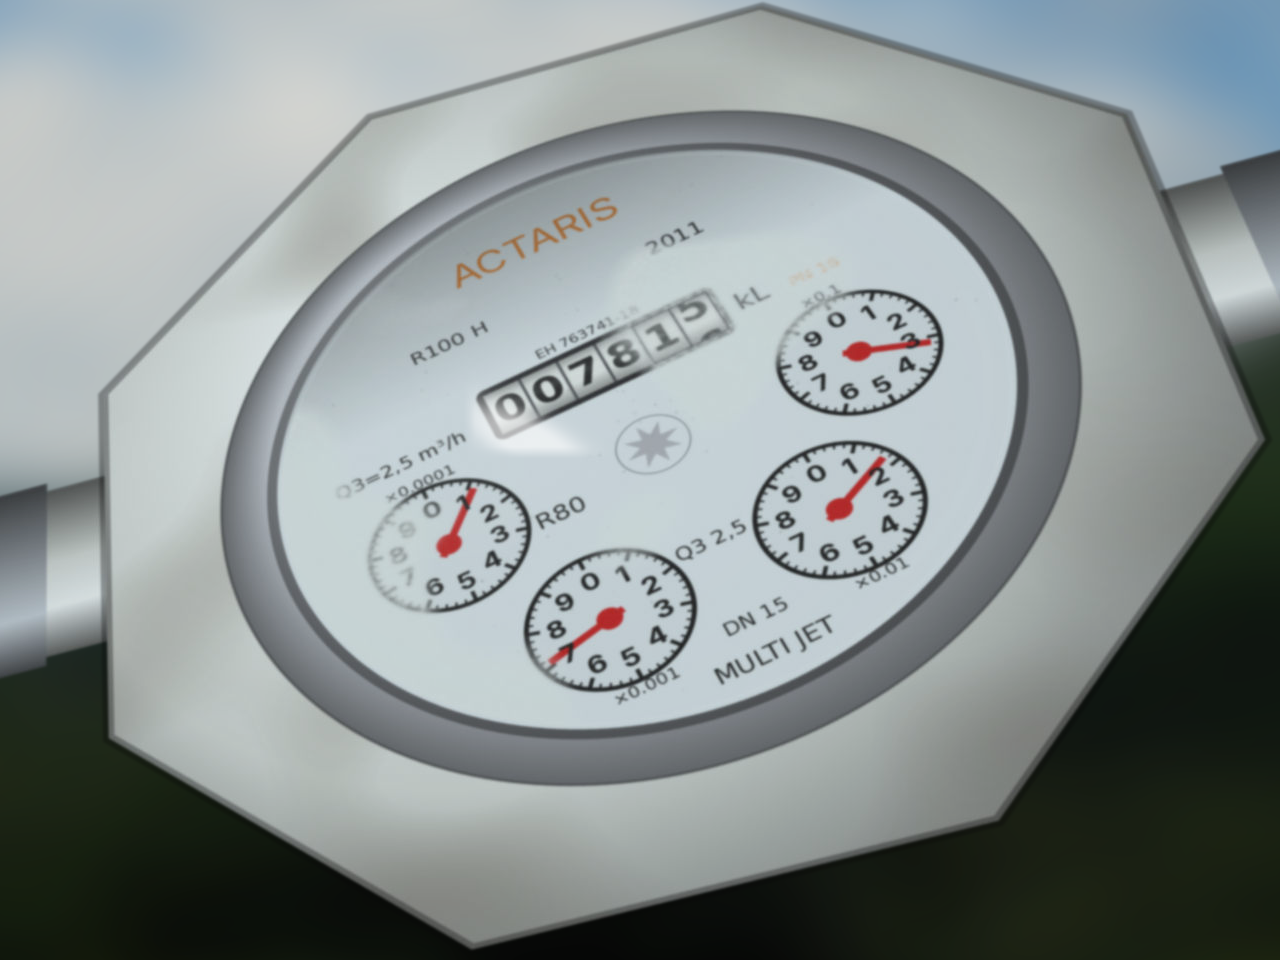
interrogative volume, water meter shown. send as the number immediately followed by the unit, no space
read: 7815.3171kL
